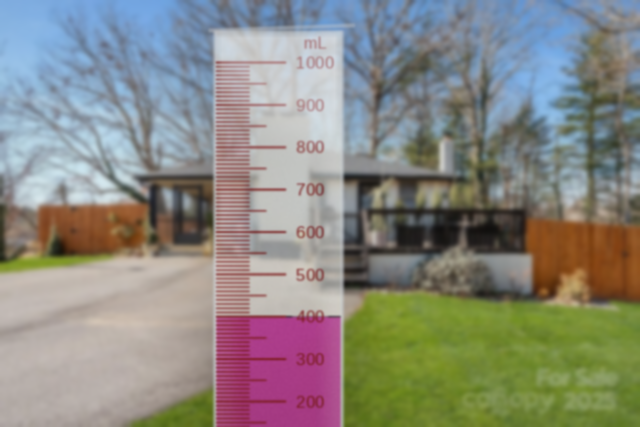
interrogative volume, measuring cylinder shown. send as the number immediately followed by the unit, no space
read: 400mL
